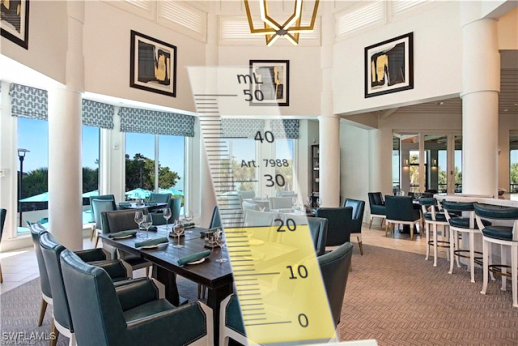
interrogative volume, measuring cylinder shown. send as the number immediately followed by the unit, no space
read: 20mL
